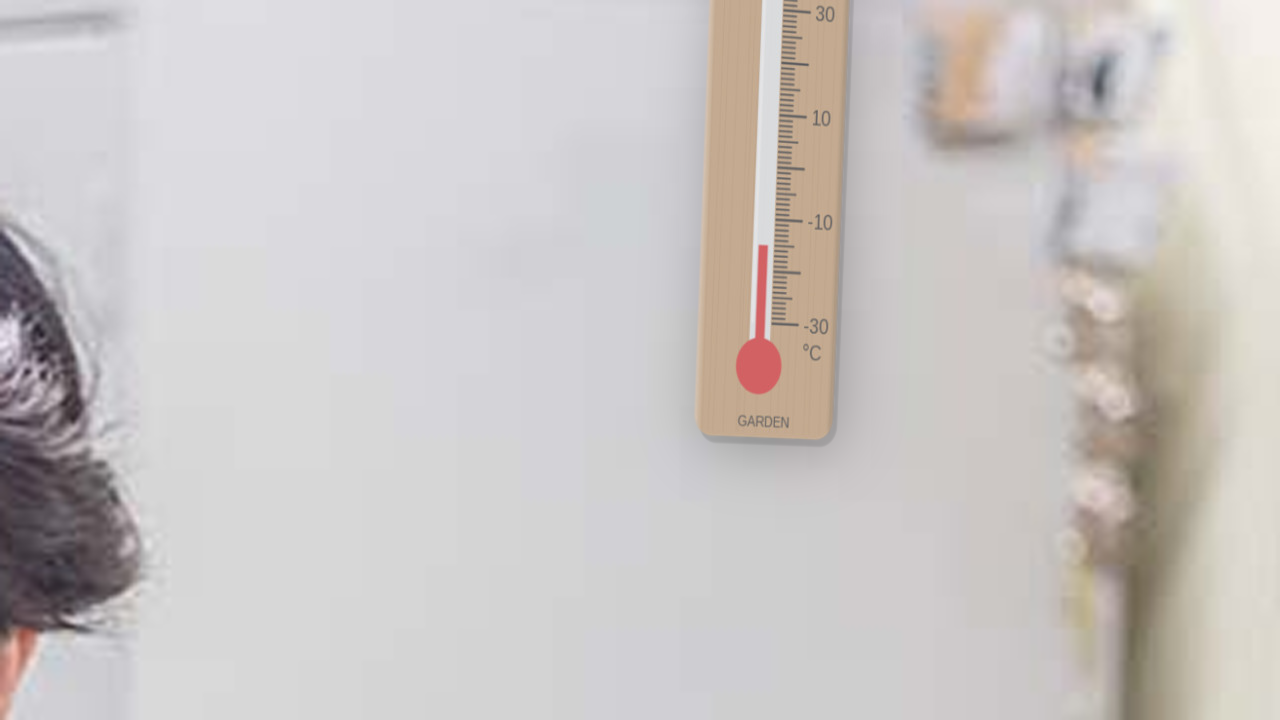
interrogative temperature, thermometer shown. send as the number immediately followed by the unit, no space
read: -15°C
